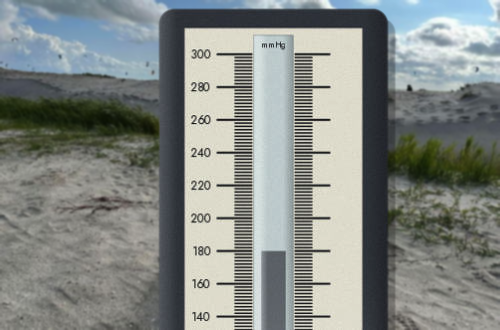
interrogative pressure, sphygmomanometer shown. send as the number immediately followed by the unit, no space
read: 180mmHg
